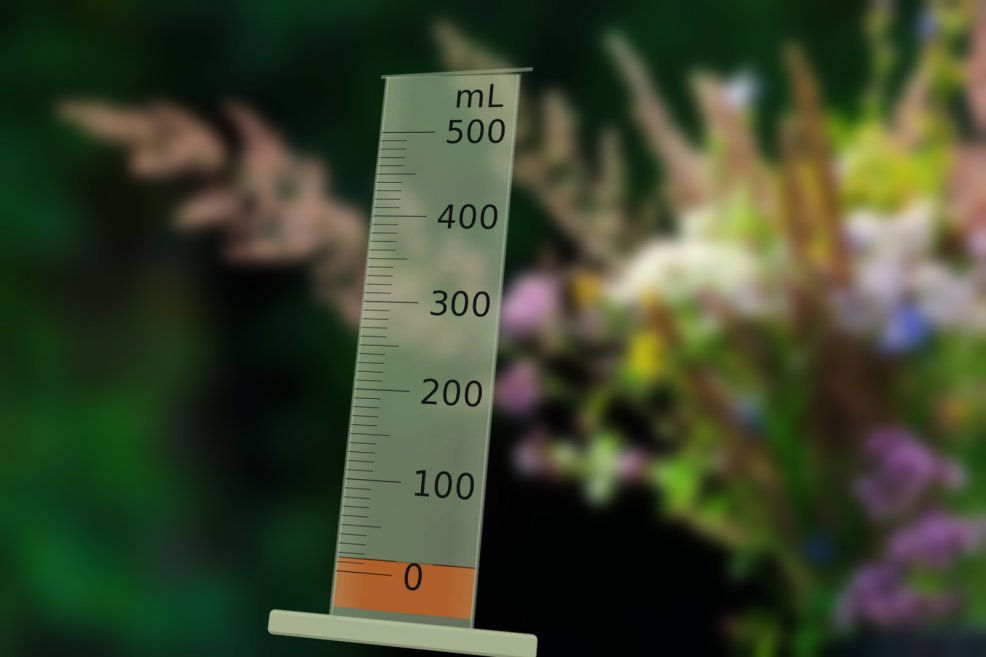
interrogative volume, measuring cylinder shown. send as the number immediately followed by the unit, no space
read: 15mL
